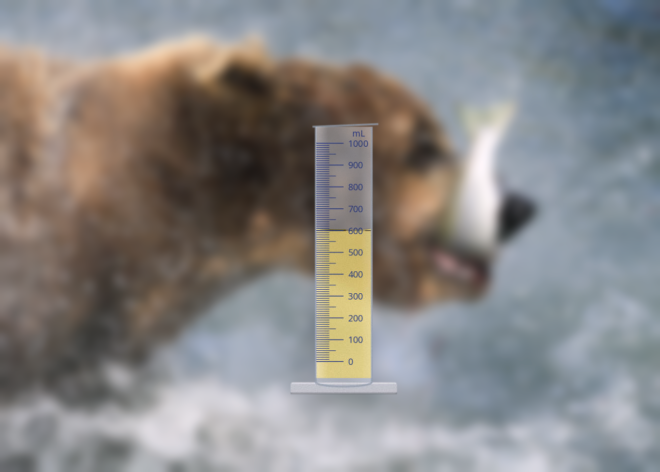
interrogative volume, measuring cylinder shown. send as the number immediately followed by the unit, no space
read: 600mL
